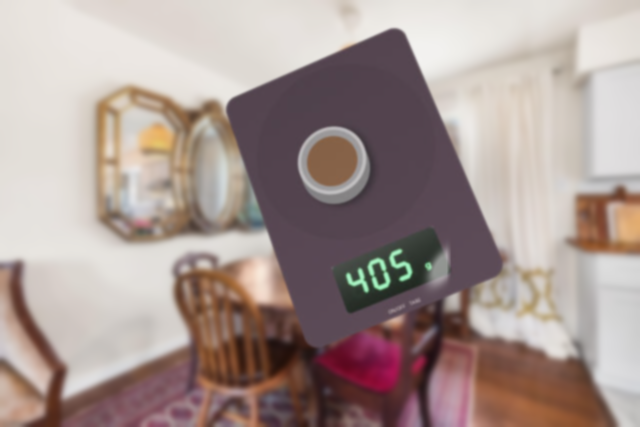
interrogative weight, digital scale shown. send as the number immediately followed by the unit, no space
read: 405g
